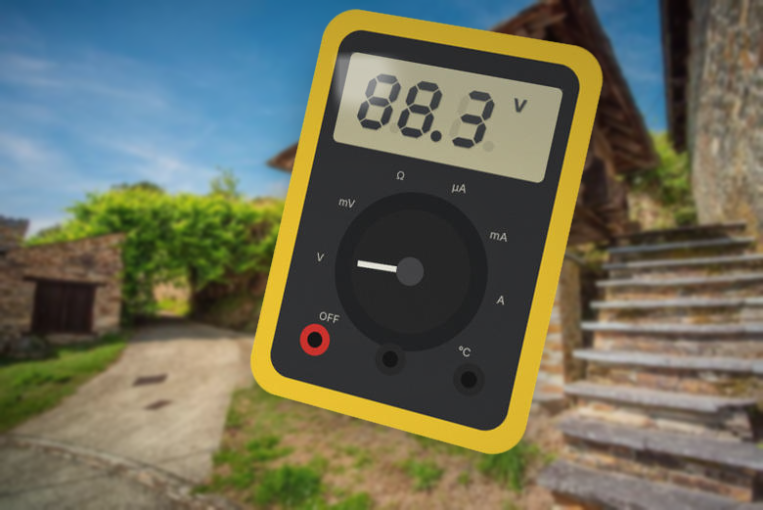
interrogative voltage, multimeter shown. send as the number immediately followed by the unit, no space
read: 88.3V
